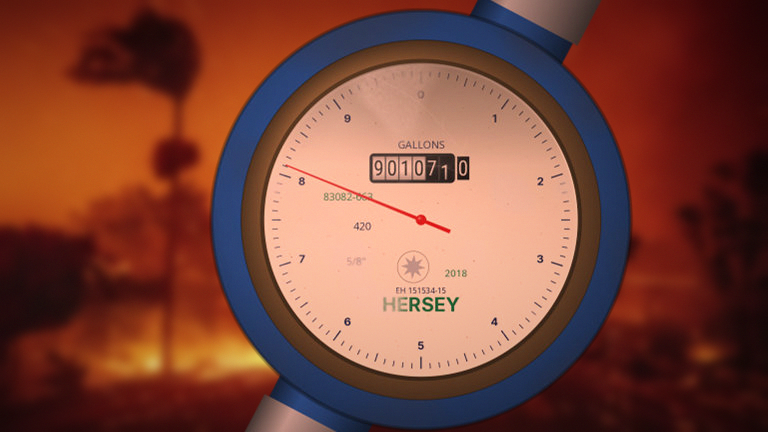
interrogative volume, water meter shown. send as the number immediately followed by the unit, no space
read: 9010708.1gal
